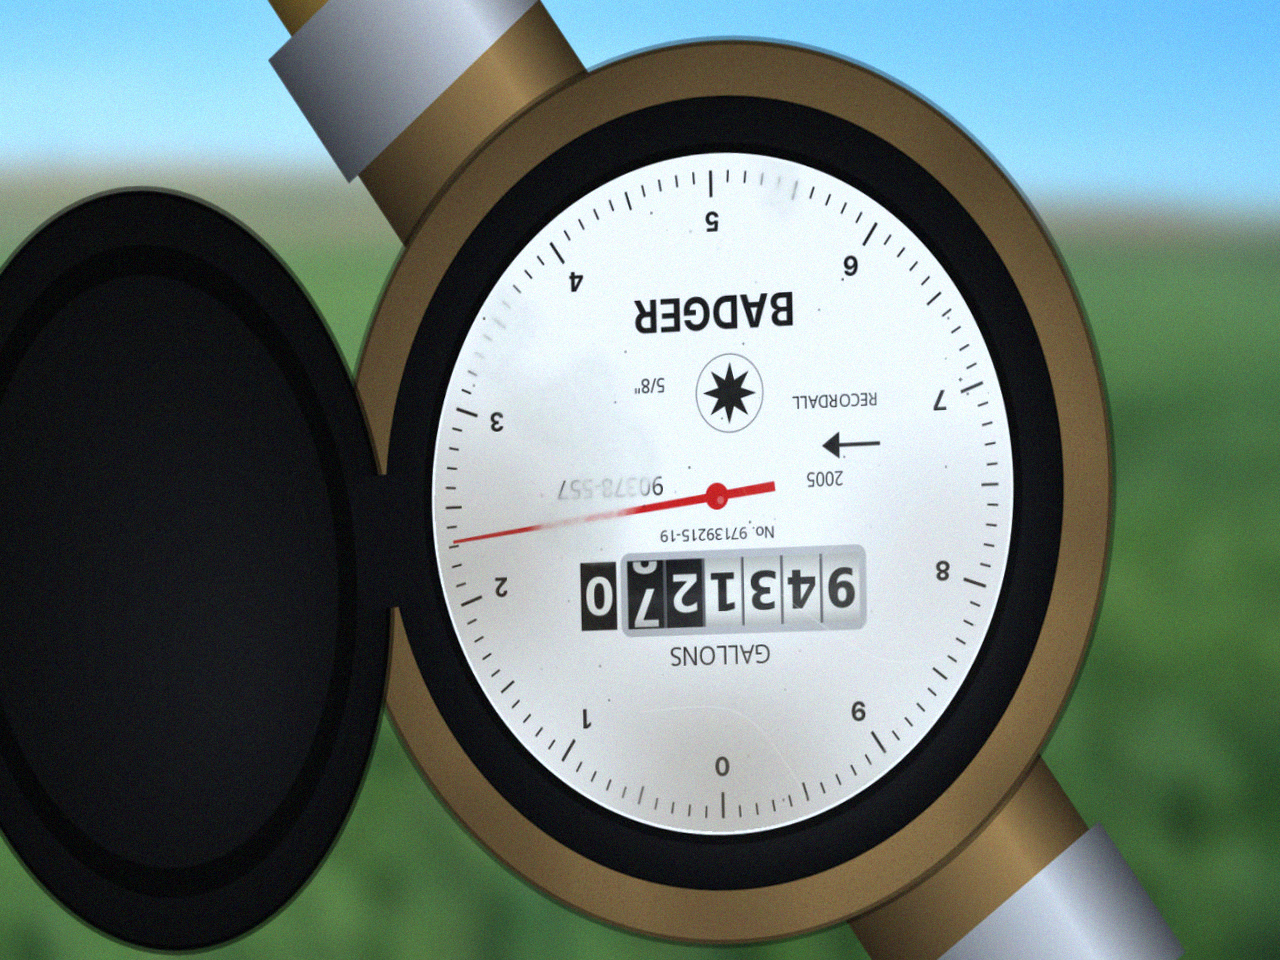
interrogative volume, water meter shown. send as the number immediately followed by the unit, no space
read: 9431272.3gal
